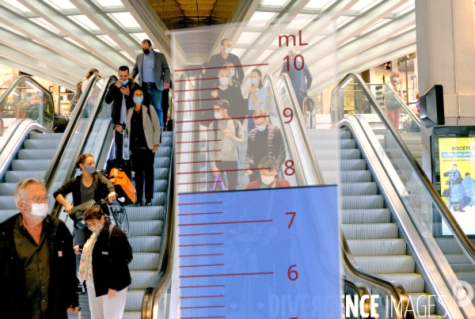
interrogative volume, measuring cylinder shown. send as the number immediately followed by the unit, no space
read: 7.6mL
